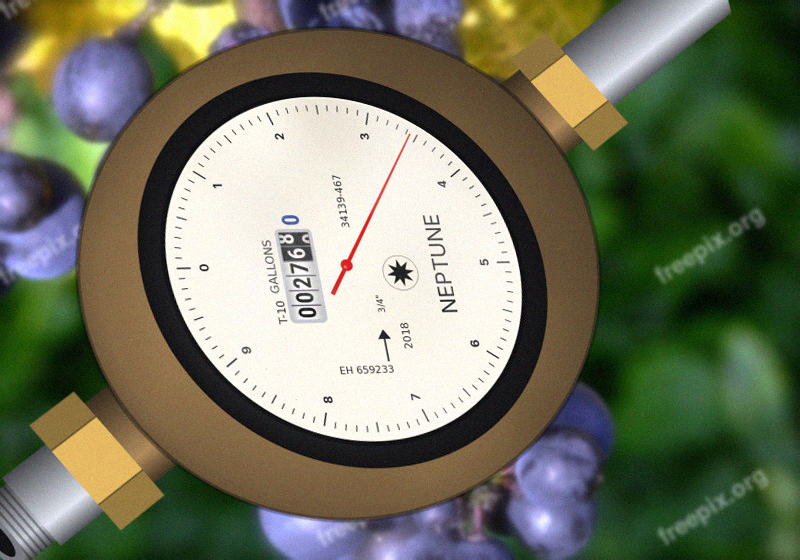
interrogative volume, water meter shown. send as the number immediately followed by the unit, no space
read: 27683.4gal
